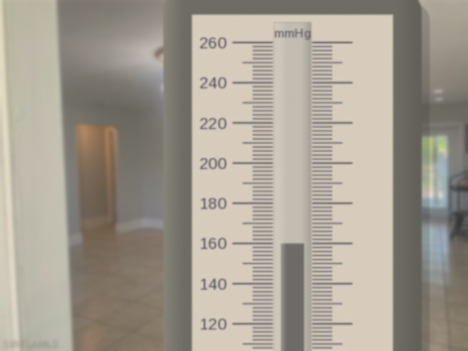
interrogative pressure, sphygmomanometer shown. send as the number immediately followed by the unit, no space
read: 160mmHg
